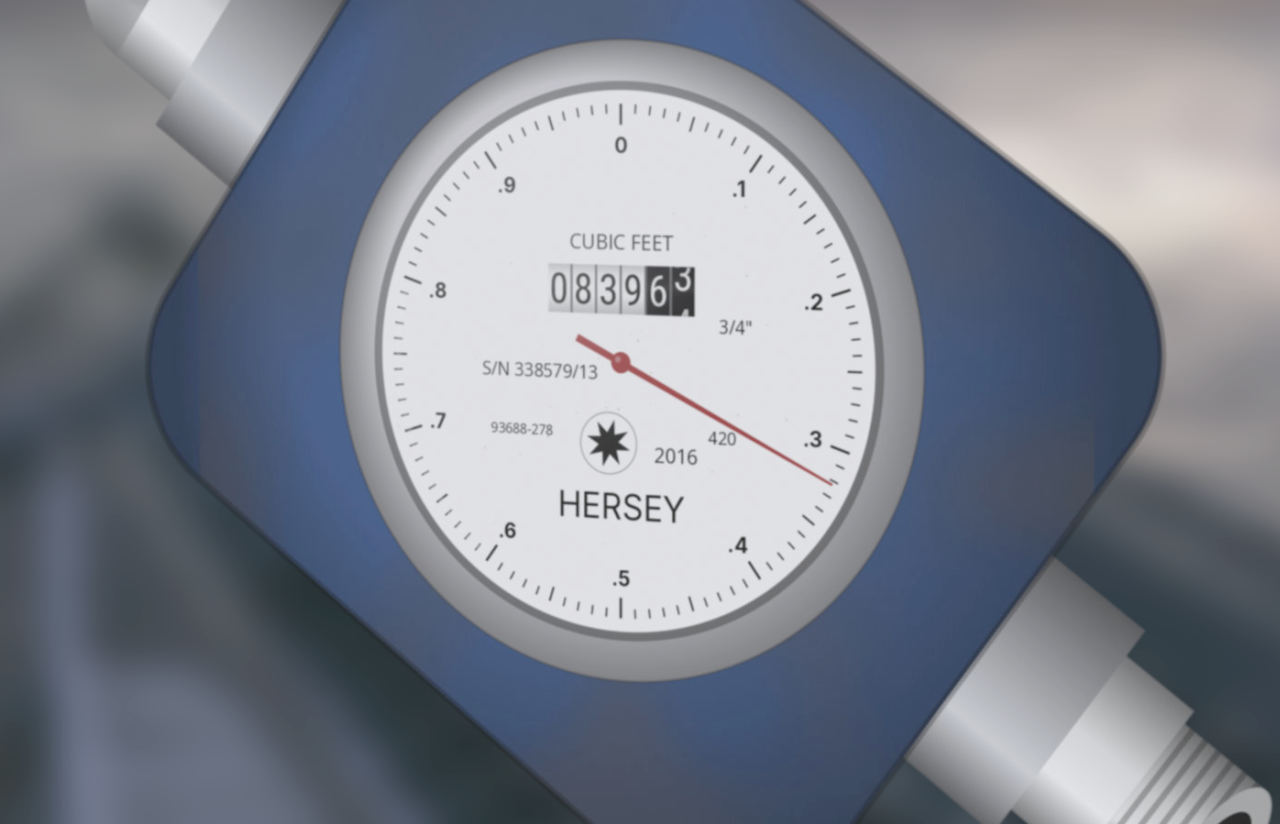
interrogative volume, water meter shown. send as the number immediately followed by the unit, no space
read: 83963.32ft³
